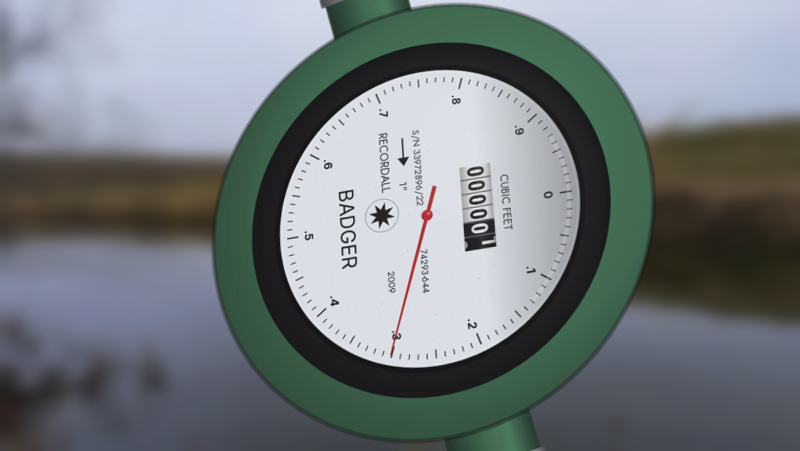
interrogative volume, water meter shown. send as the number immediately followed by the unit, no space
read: 1.30ft³
